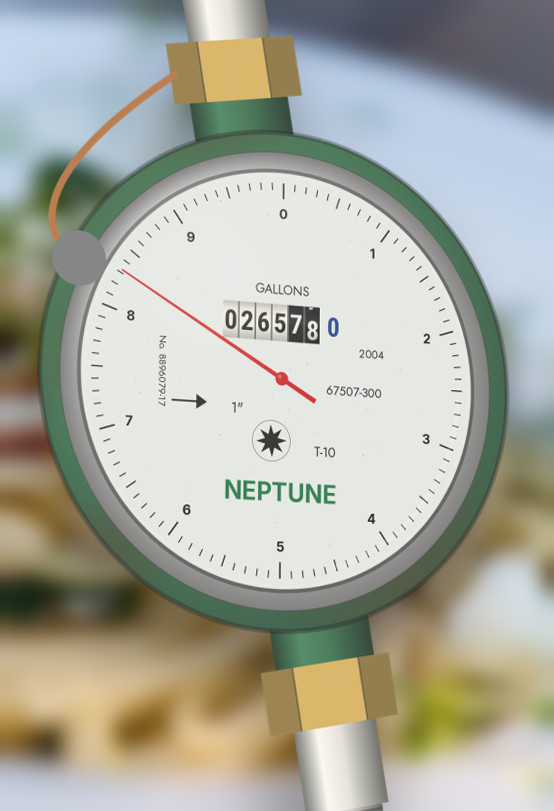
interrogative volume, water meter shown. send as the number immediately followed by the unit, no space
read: 265778.3gal
